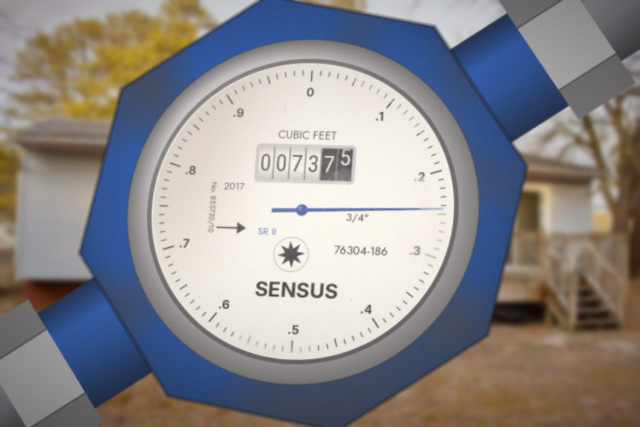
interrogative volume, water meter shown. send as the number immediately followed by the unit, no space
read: 7375.24ft³
